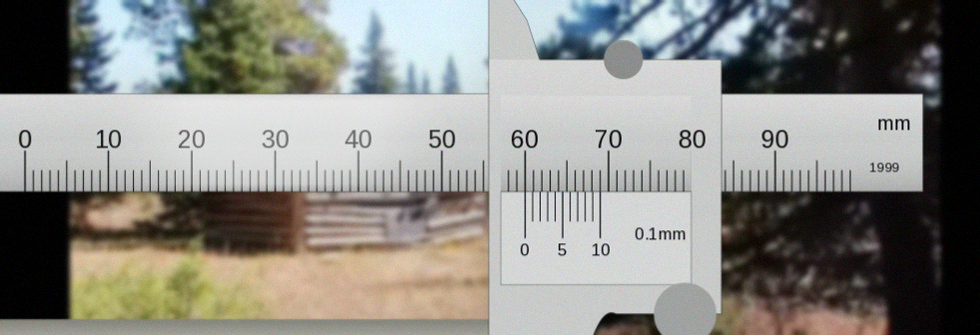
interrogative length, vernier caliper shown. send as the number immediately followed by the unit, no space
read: 60.0mm
